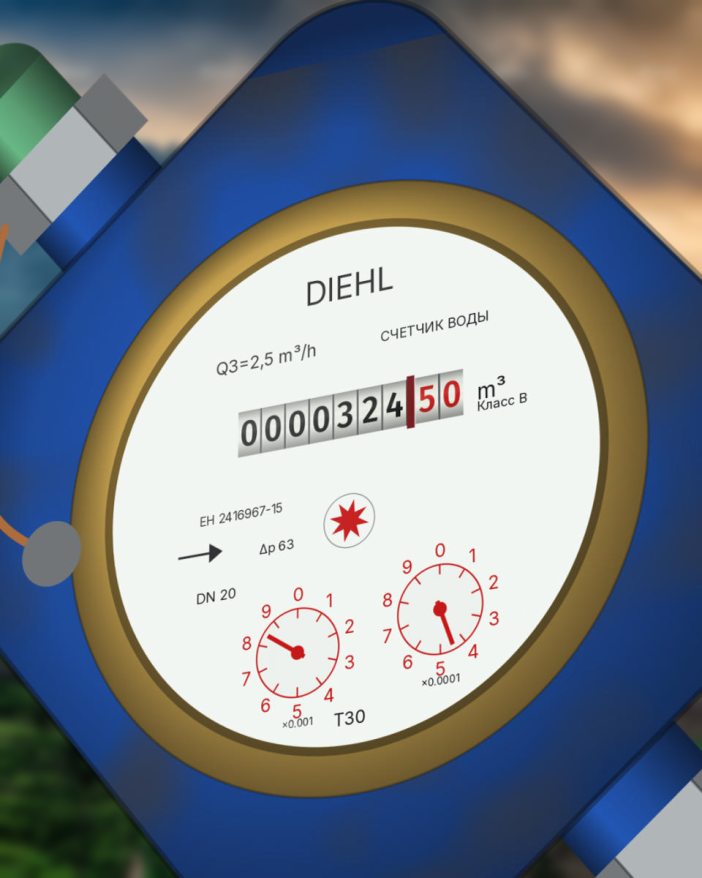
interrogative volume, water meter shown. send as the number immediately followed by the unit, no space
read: 324.5084m³
